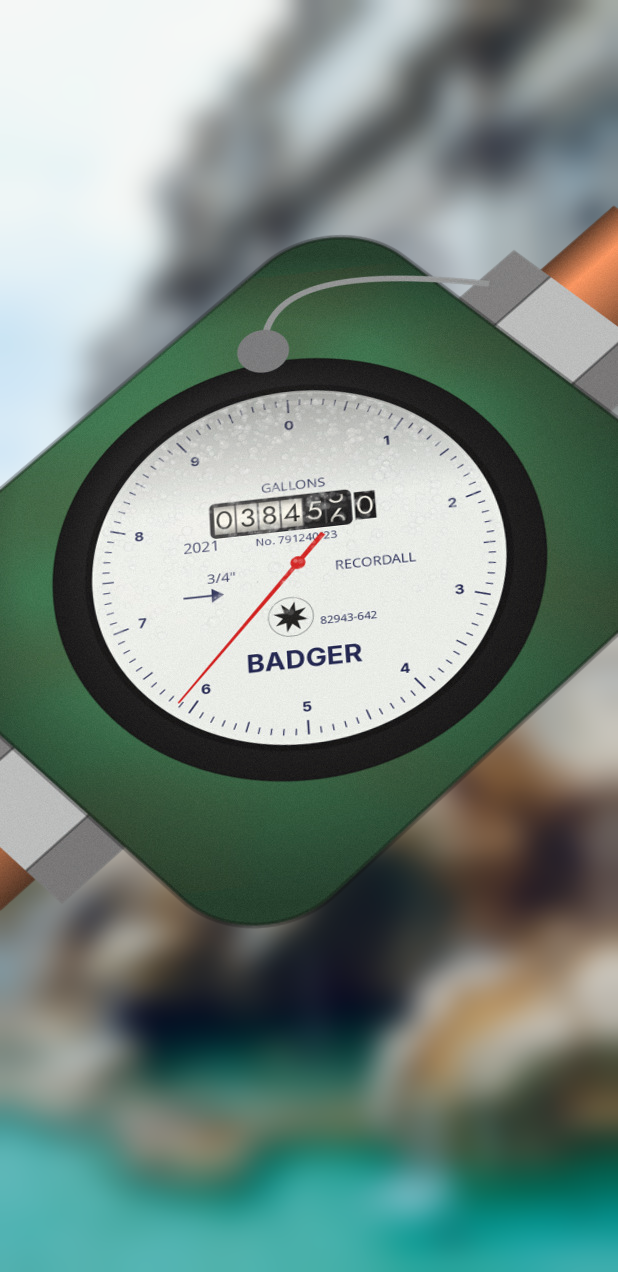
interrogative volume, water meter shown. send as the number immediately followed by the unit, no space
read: 384556.1gal
